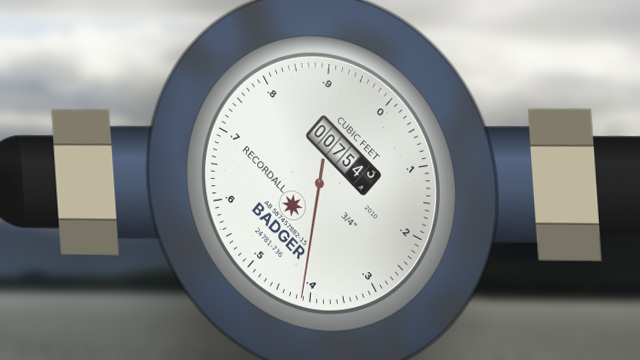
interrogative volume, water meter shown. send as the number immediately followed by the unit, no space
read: 7543.41ft³
